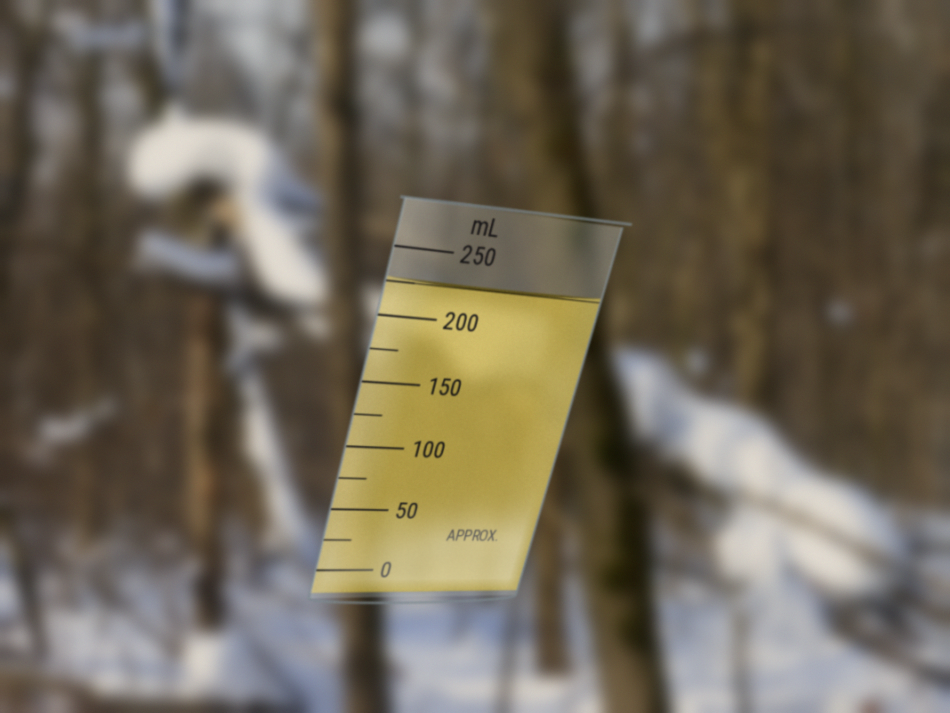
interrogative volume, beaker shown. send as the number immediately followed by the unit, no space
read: 225mL
